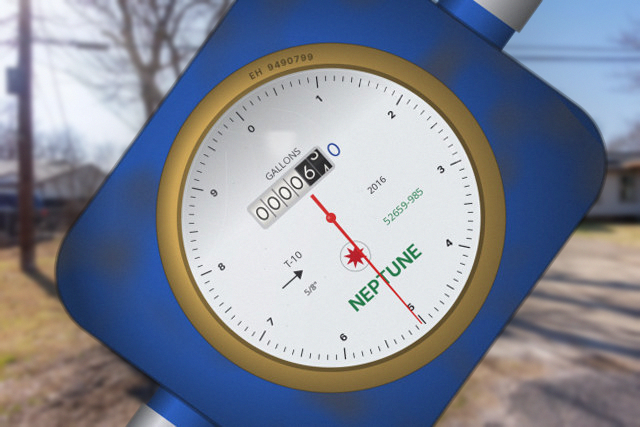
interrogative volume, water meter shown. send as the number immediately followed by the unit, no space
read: 635.0gal
